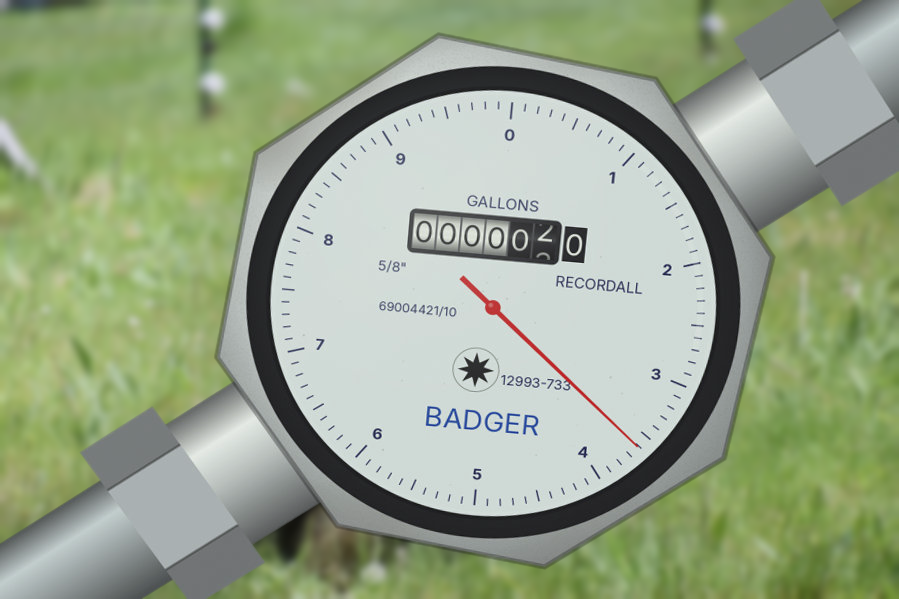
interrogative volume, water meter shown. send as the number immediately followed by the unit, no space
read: 23.6gal
